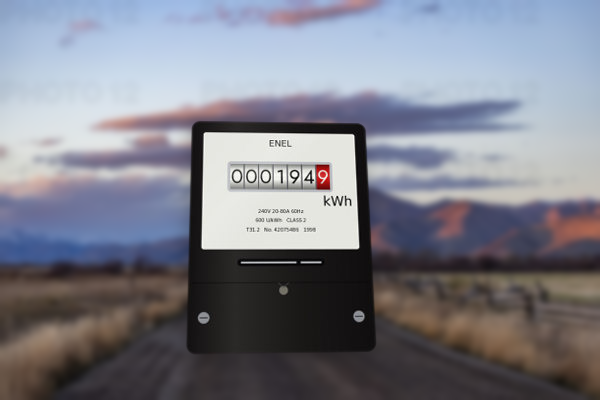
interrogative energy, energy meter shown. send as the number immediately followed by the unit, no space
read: 194.9kWh
